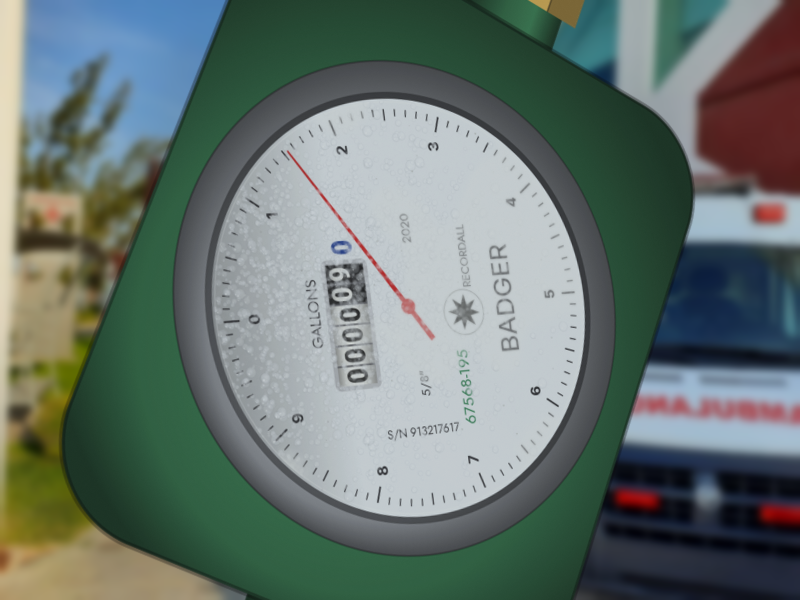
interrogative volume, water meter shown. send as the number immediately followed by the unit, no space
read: 91.5gal
